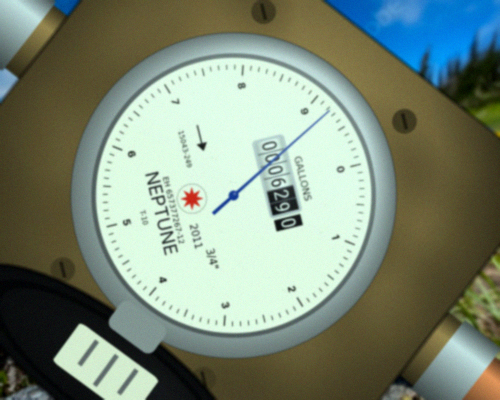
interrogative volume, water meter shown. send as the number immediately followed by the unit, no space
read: 6289.2gal
